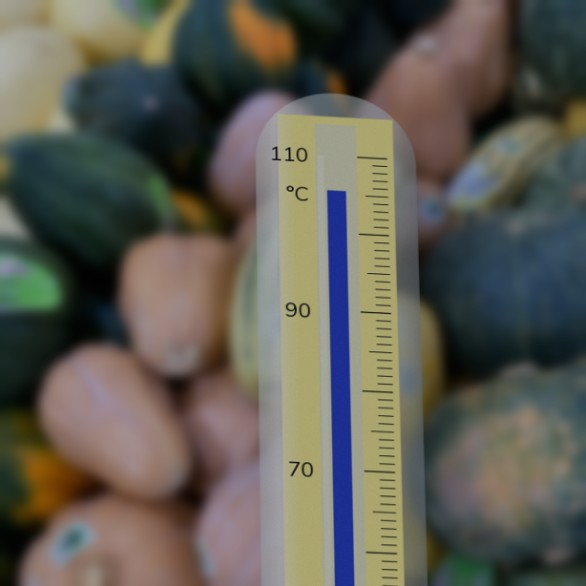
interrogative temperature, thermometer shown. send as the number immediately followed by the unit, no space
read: 105.5°C
